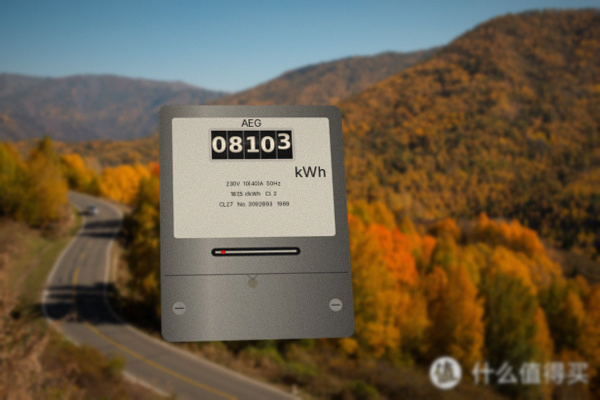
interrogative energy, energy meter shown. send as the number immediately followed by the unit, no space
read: 8103kWh
